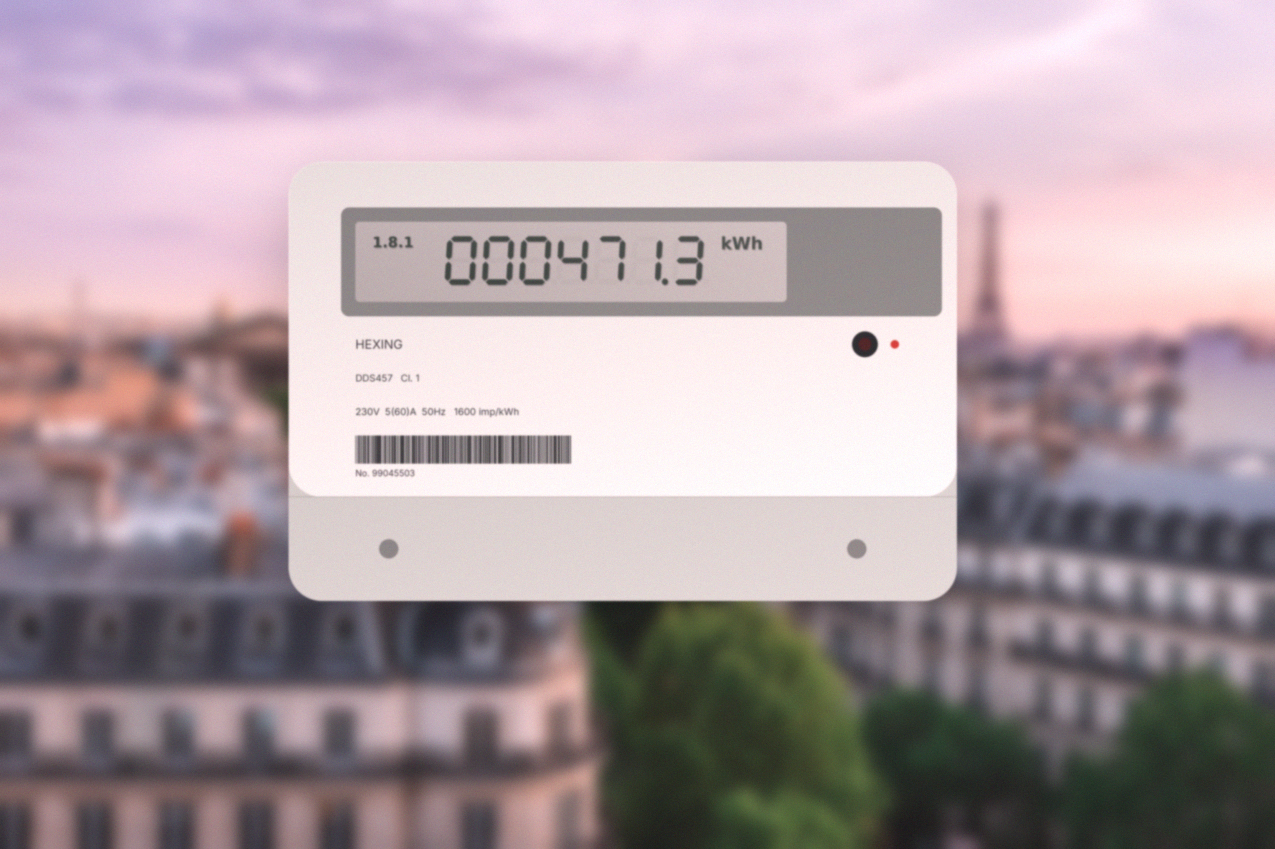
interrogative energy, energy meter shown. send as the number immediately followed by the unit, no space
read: 471.3kWh
